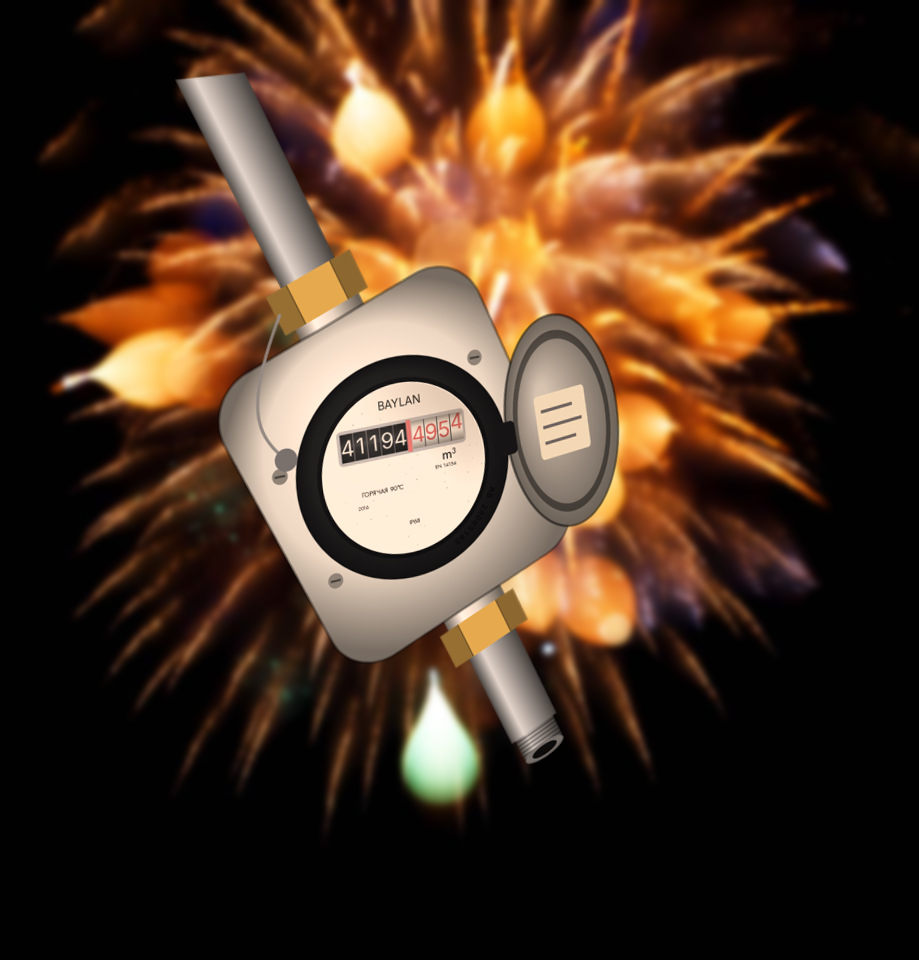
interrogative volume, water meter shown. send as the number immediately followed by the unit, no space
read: 41194.4954m³
